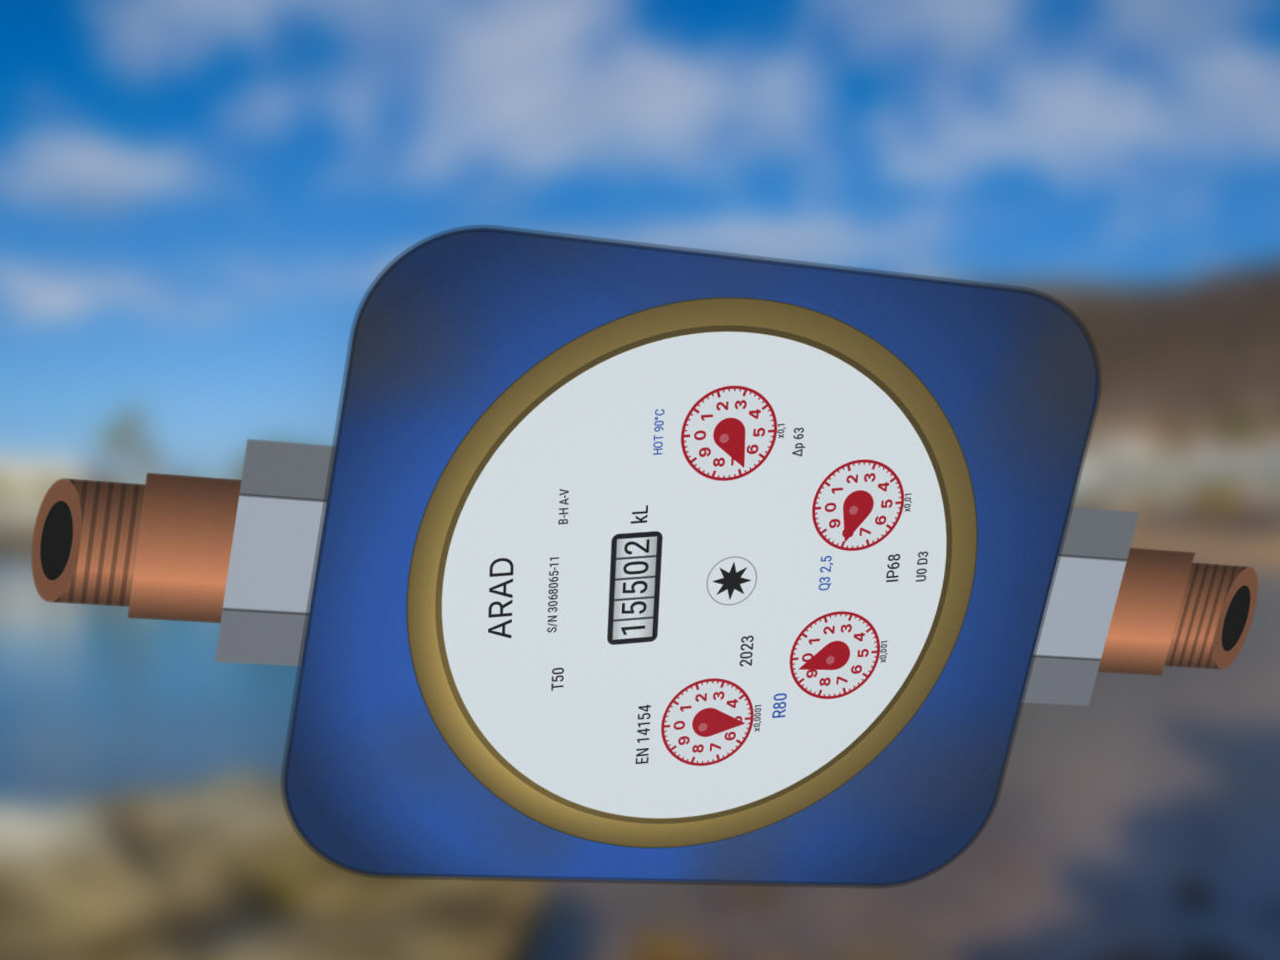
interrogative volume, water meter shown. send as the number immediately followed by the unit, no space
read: 15502.6795kL
